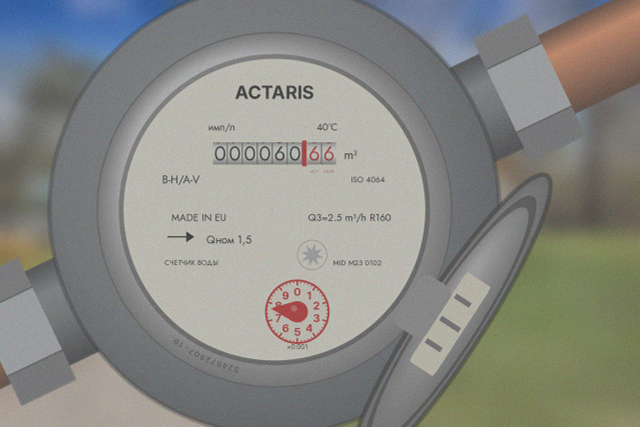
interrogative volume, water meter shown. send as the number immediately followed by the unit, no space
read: 60.667m³
